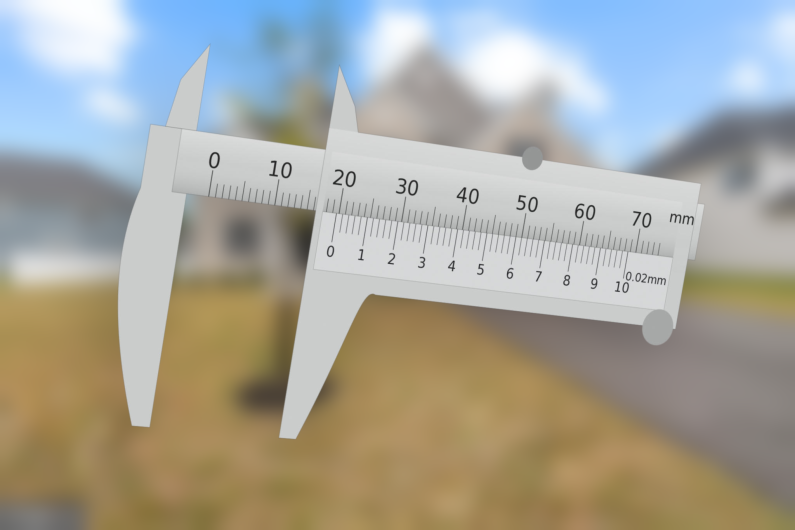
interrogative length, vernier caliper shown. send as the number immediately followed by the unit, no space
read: 19.6mm
